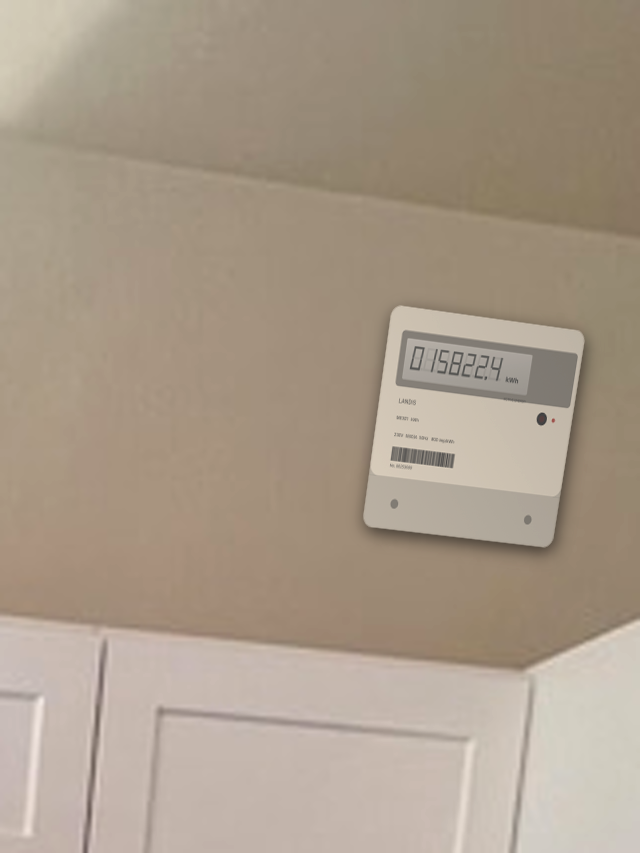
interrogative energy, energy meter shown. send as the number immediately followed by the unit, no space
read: 15822.4kWh
